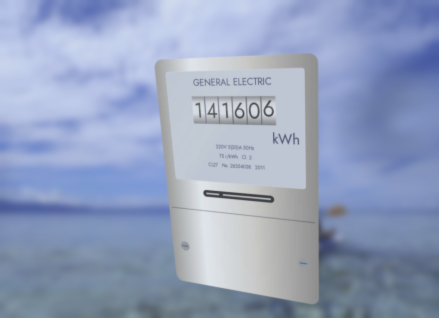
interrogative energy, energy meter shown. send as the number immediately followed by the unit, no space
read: 141606kWh
